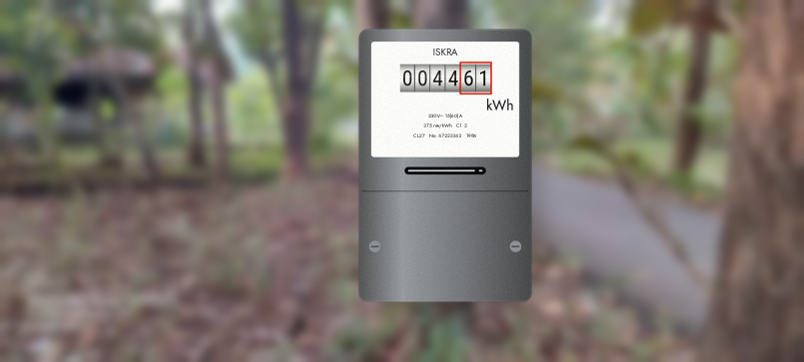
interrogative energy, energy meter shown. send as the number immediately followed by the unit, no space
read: 44.61kWh
